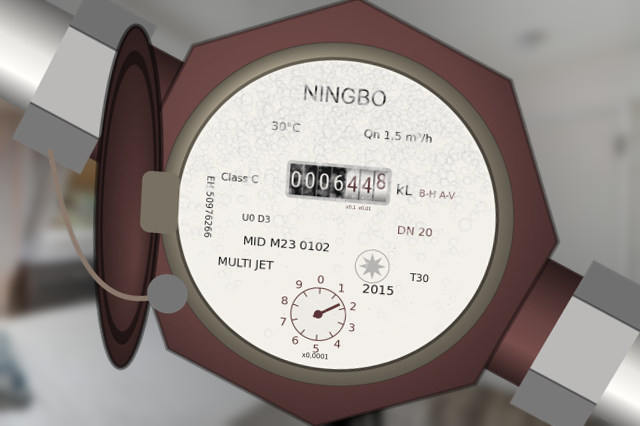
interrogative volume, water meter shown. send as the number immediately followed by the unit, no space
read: 6.4481kL
